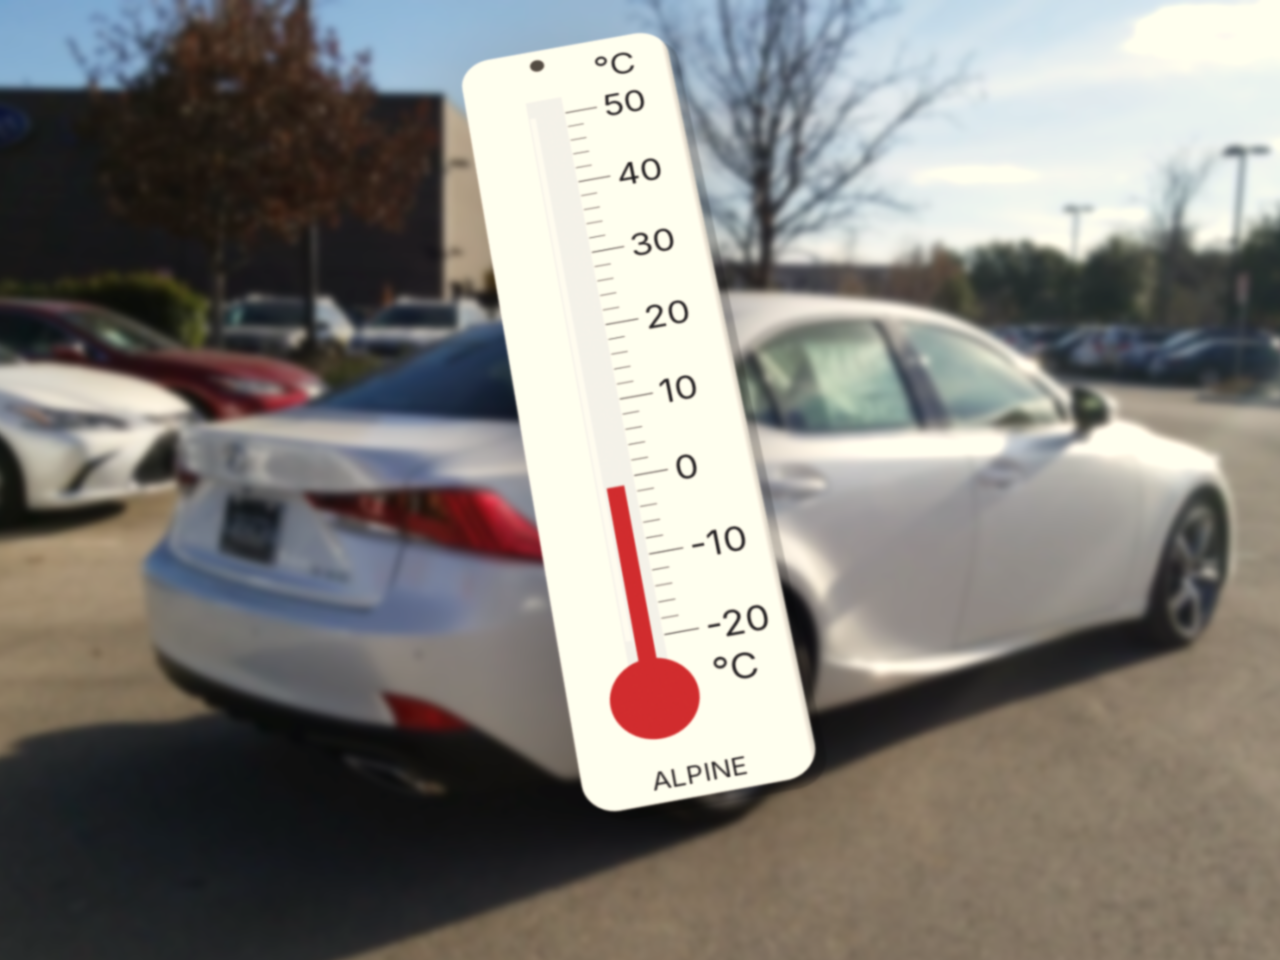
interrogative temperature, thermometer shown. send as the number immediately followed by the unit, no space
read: -1°C
